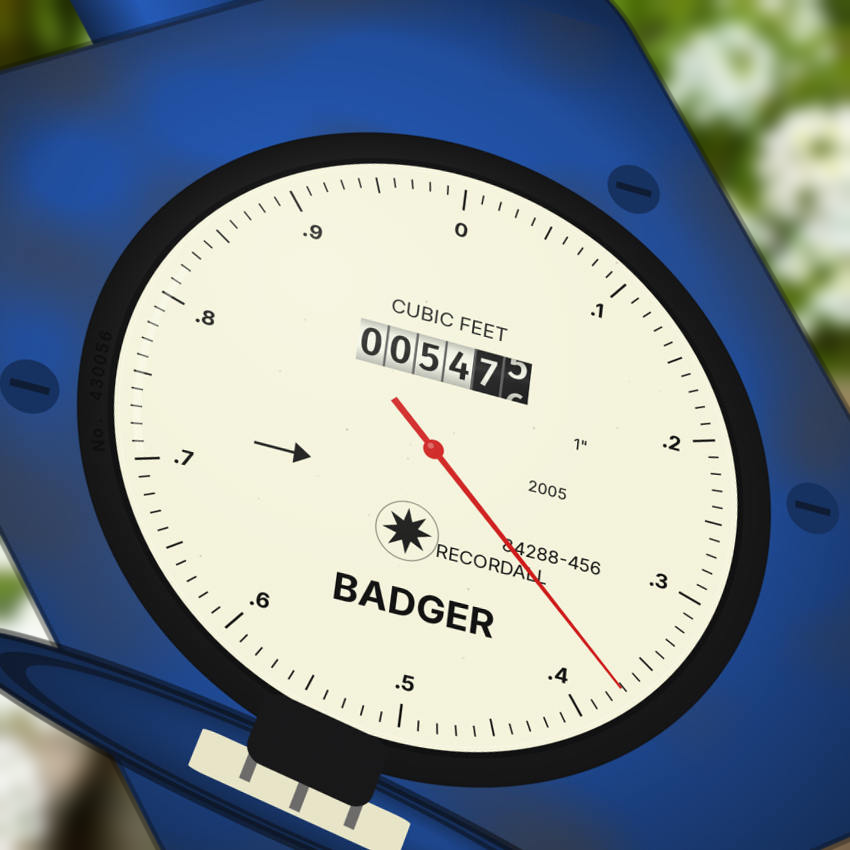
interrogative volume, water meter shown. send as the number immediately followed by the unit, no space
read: 5475.37ft³
